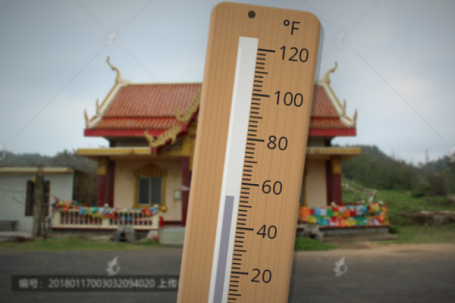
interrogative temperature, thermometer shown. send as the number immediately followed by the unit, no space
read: 54°F
